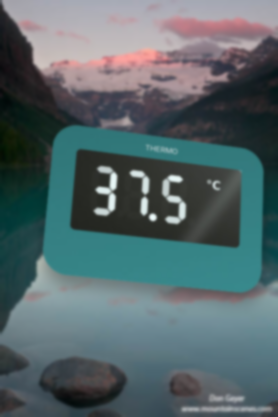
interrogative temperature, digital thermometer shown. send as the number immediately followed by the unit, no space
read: 37.5°C
